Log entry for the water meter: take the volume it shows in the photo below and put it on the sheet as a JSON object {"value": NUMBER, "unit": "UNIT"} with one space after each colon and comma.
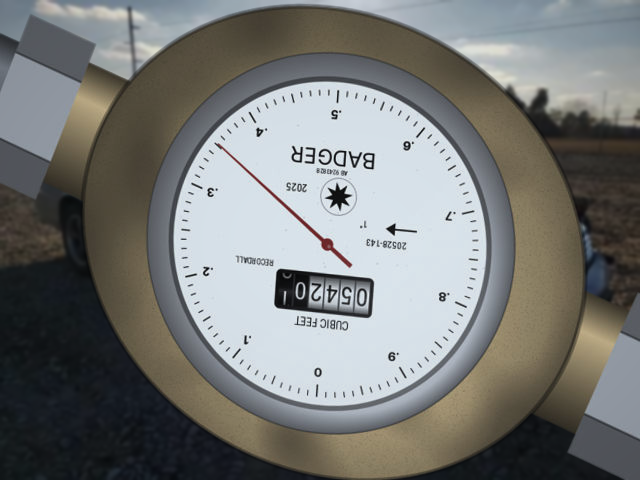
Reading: {"value": 54201.35, "unit": "ft³"}
